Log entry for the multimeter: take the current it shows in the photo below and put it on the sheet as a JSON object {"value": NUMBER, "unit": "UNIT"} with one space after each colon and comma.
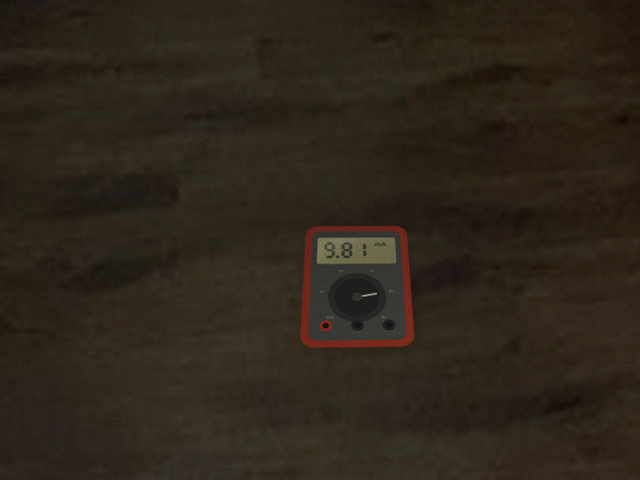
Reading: {"value": 9.81, "unit": "mA"}
